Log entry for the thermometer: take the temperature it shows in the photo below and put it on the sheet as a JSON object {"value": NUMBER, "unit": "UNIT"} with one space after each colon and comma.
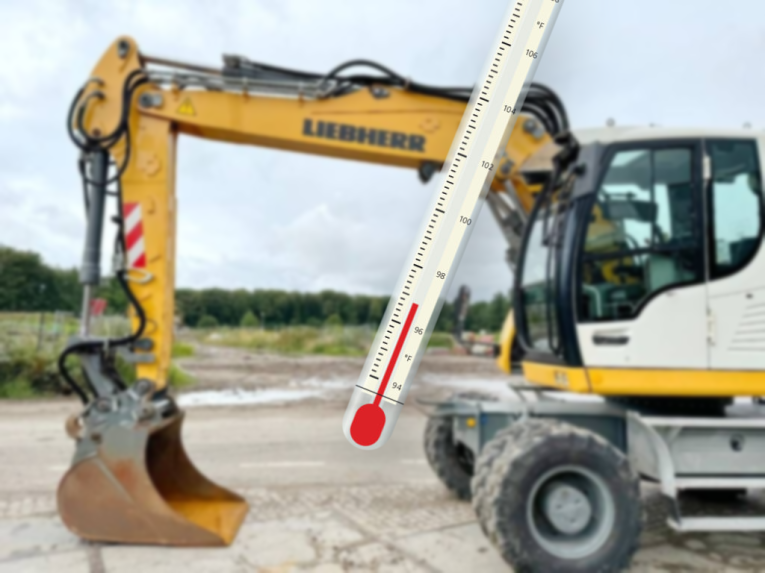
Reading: {"value": 96.8, "unit": "°F"}
